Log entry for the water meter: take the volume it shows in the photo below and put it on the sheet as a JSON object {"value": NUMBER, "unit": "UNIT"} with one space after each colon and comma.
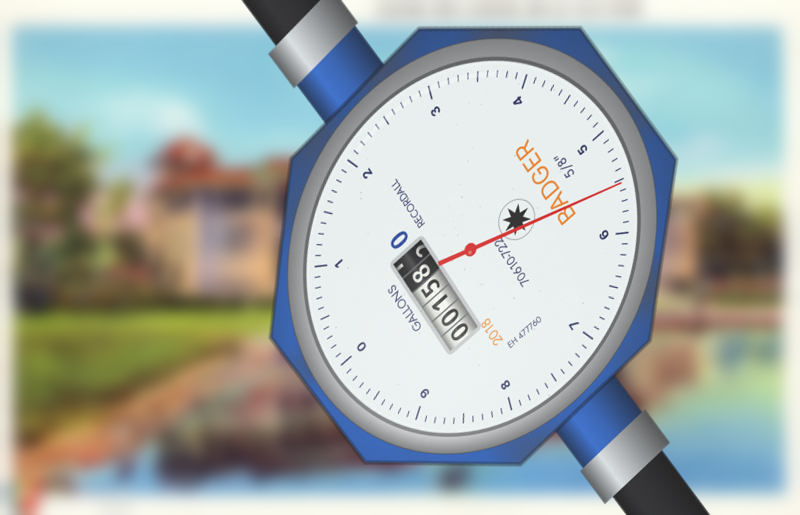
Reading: {"value": 15815.5, "unit": "gal"}
